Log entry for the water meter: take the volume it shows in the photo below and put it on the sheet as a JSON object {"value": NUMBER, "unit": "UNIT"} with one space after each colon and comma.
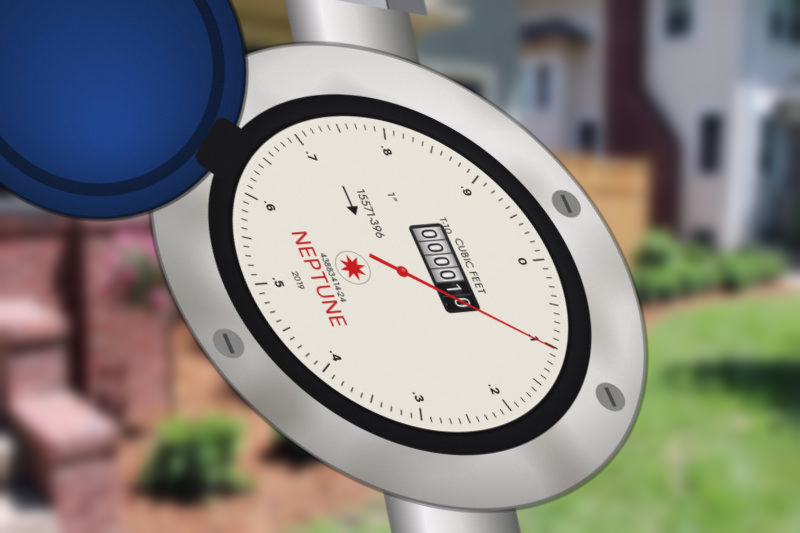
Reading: {"value": 10.10, "unit": "ft³"}
